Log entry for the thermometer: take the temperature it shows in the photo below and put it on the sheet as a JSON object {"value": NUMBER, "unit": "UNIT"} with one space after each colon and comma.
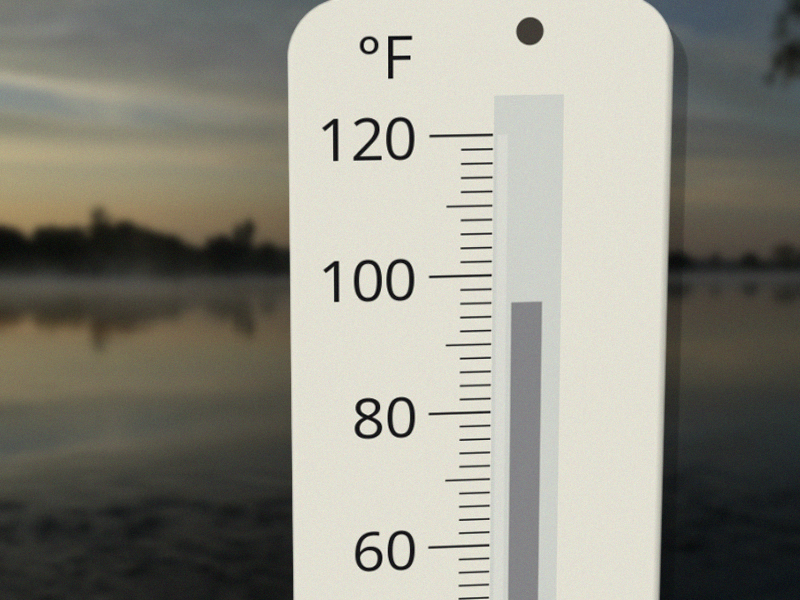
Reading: {"value": 96, "unit": "°F"}
